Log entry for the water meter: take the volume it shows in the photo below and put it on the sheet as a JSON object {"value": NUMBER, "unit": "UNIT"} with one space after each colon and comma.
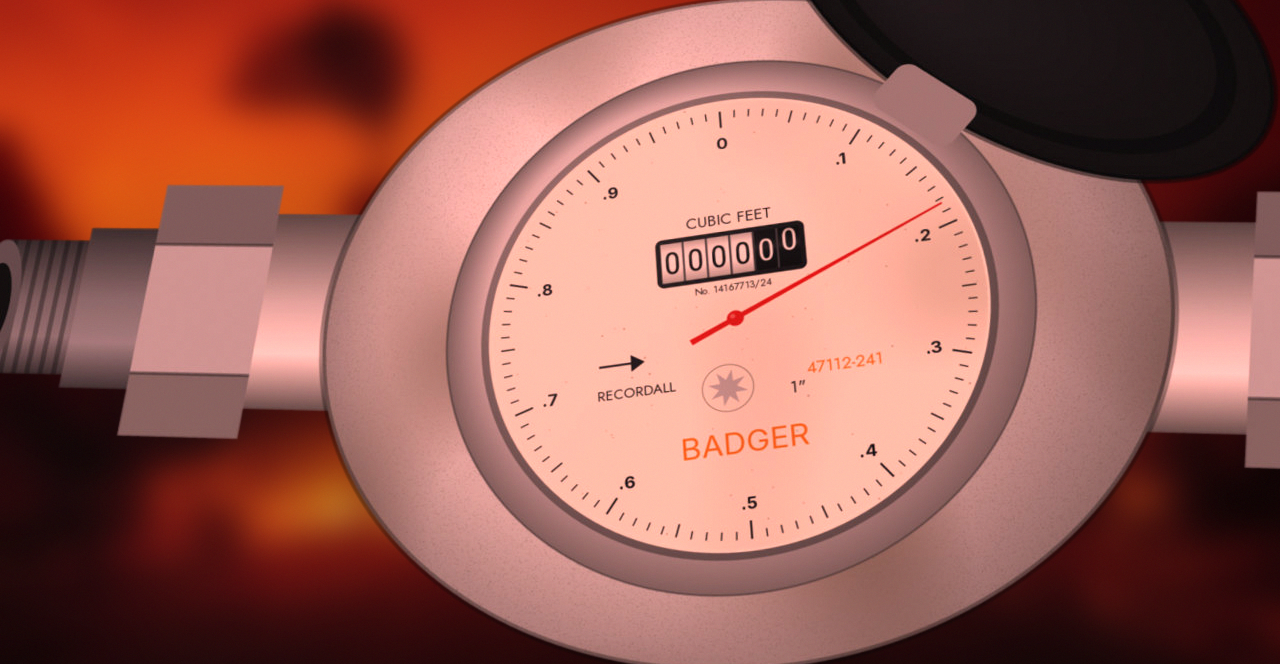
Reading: {"value": 0.18, "unit": "ft³"}
